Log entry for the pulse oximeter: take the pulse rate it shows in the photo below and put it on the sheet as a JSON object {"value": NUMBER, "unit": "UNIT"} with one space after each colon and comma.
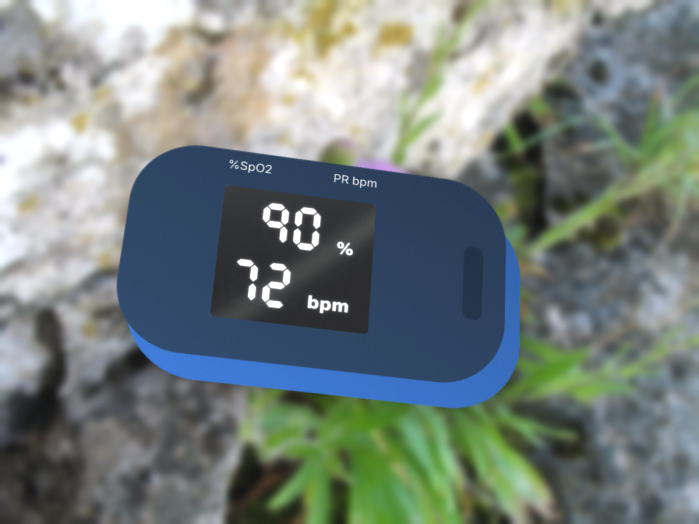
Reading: {"value": 72, "unit": "bpm"}
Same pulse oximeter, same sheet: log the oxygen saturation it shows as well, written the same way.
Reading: {"value": 90, "unit": "%"}
